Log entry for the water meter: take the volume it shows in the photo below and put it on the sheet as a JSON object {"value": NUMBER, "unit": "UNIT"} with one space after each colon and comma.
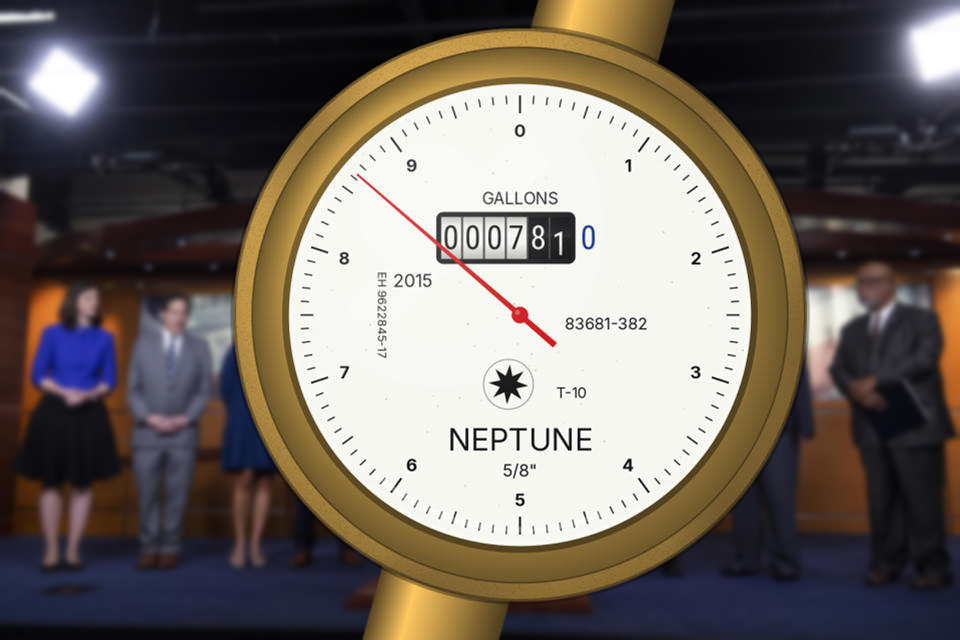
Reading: {"value": 7808.6, "unit": "gal"}
